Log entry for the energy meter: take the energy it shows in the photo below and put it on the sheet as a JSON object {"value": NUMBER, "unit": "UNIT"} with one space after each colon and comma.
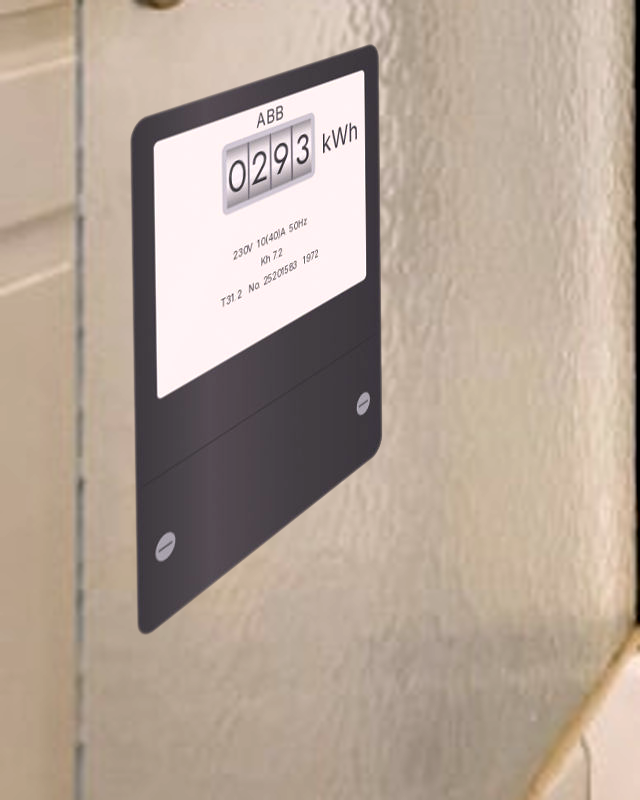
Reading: {"value": 293, "unit": "kWh"}
